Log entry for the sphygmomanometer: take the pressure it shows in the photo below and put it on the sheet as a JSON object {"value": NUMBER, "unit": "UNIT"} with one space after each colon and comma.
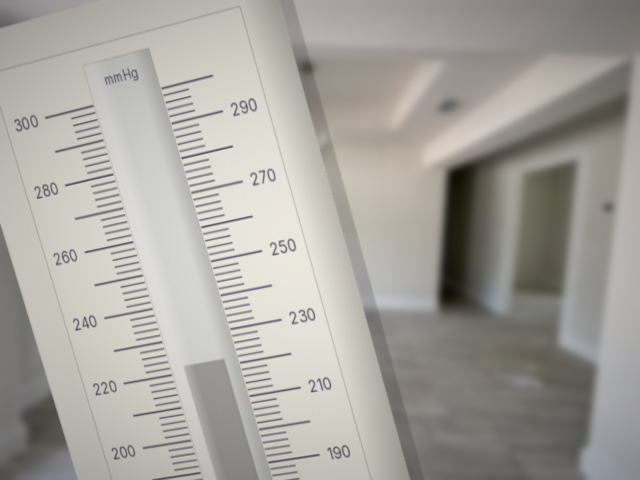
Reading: {"value": 222, "unit": "mmHg"}
